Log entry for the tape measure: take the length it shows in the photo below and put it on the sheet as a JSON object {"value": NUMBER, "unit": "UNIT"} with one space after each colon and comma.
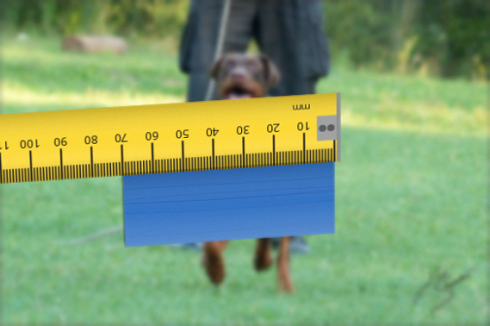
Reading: {"value": 70, "unit": "mm"}
